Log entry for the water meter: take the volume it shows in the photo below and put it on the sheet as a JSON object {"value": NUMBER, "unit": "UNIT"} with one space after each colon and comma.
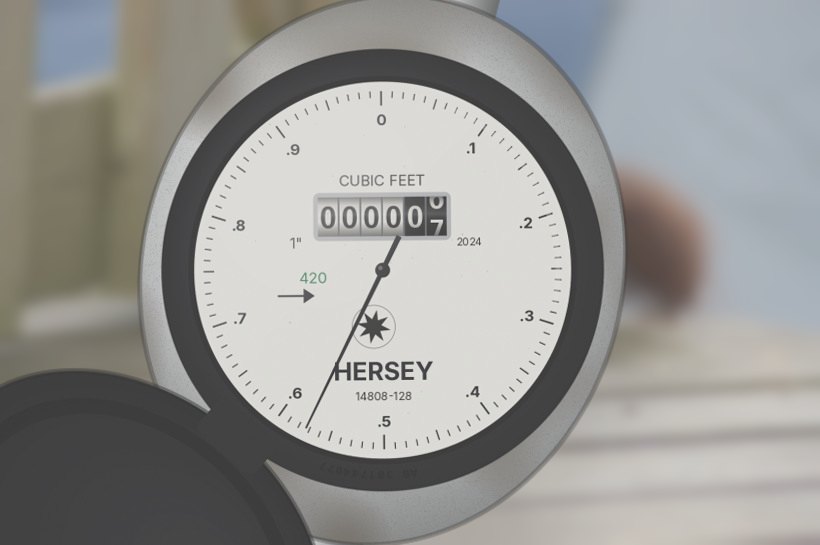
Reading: {"value": 6.57, "unit": "ft³"}
